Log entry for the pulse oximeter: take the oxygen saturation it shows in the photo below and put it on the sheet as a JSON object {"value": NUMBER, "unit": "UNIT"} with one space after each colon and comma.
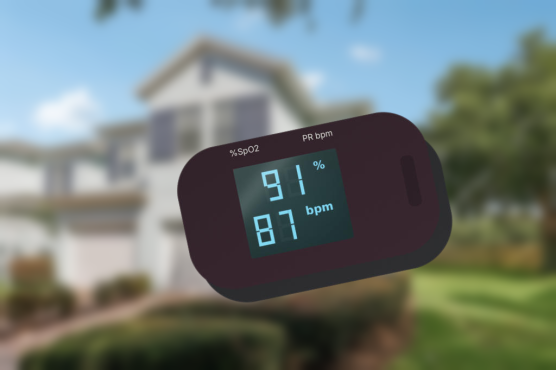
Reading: {"value": 91, "unit": "%"}
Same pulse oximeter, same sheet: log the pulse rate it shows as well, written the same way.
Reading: {"value": 87, "unit": "bpm"}
